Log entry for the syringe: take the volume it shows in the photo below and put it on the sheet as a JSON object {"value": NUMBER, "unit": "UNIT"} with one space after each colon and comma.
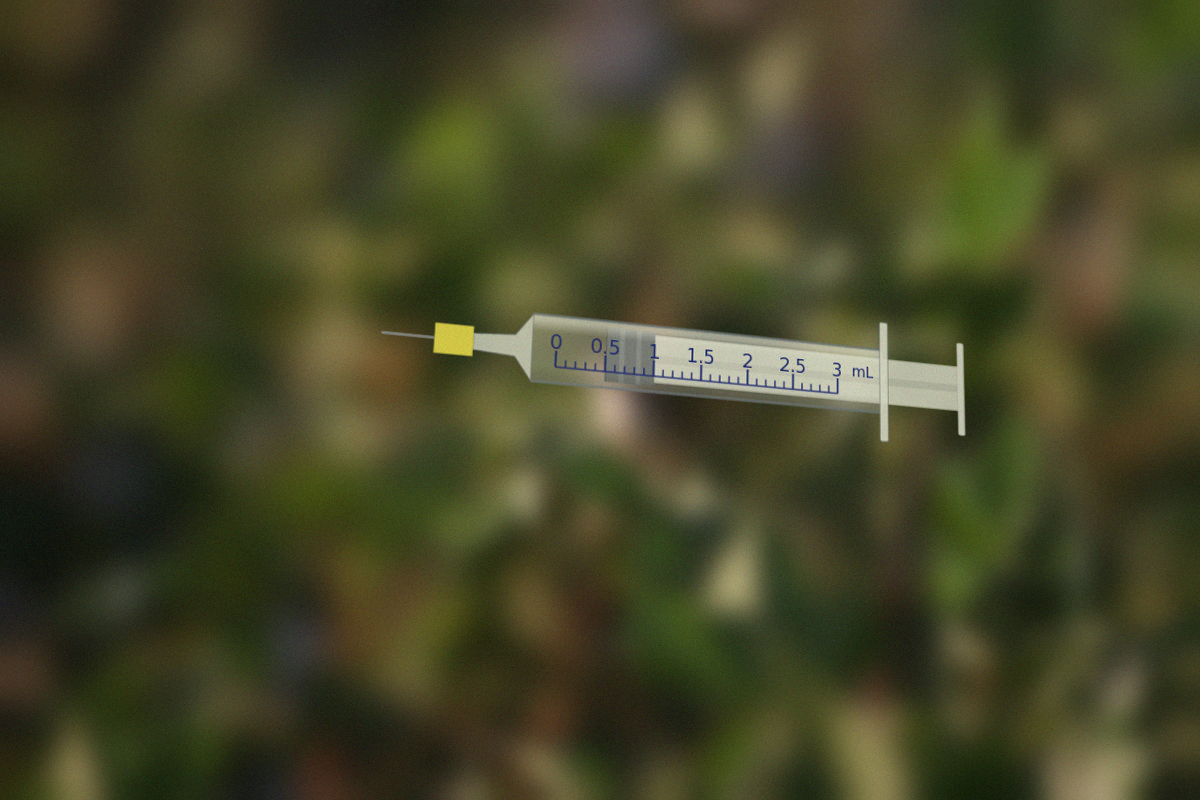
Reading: {"value": 0.5, "unit": "mL"}
